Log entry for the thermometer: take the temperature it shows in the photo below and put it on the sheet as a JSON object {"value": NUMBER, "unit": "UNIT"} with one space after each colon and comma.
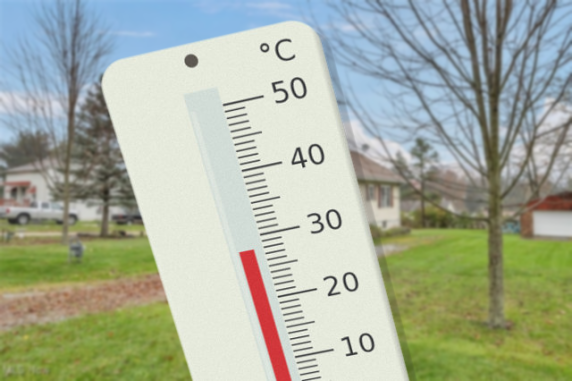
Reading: {"value": 28, "unit": "°C"}
